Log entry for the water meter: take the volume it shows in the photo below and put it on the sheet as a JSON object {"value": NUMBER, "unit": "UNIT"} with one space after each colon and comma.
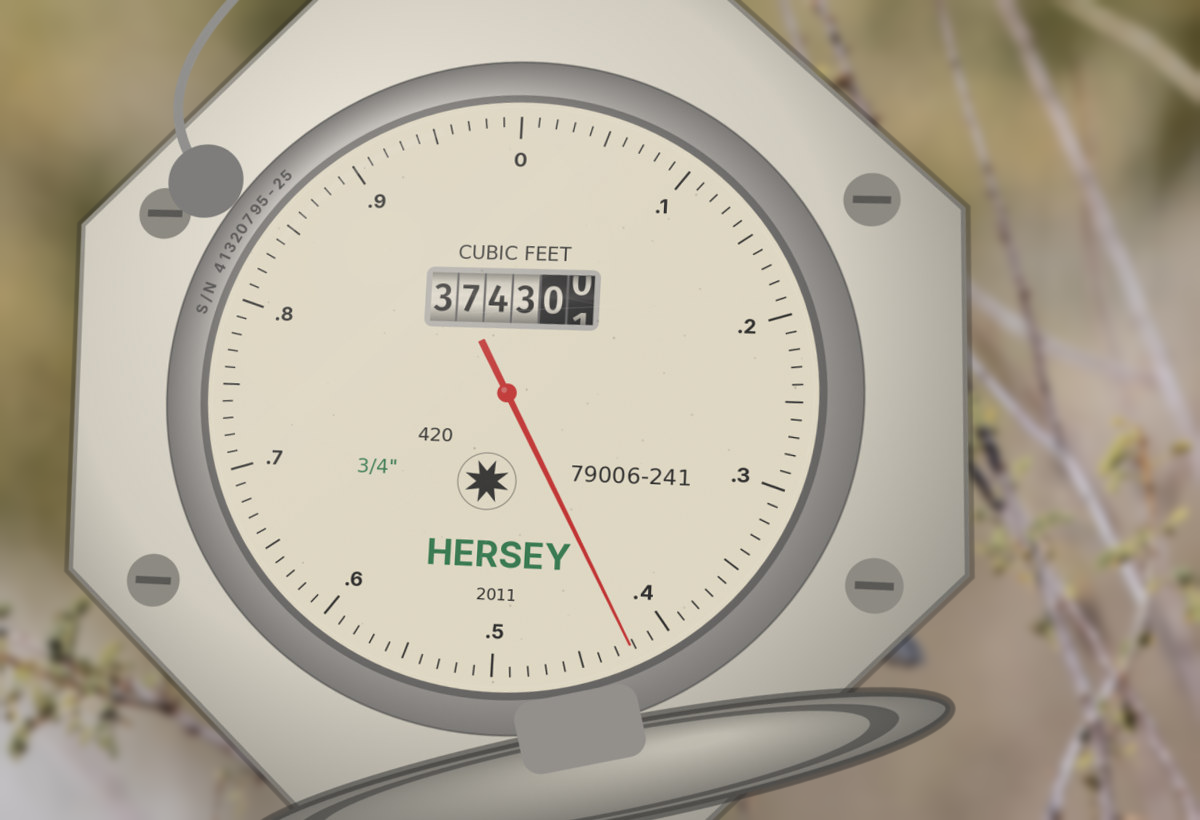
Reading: {"value": 374300.42, "unit": "ft³"}
